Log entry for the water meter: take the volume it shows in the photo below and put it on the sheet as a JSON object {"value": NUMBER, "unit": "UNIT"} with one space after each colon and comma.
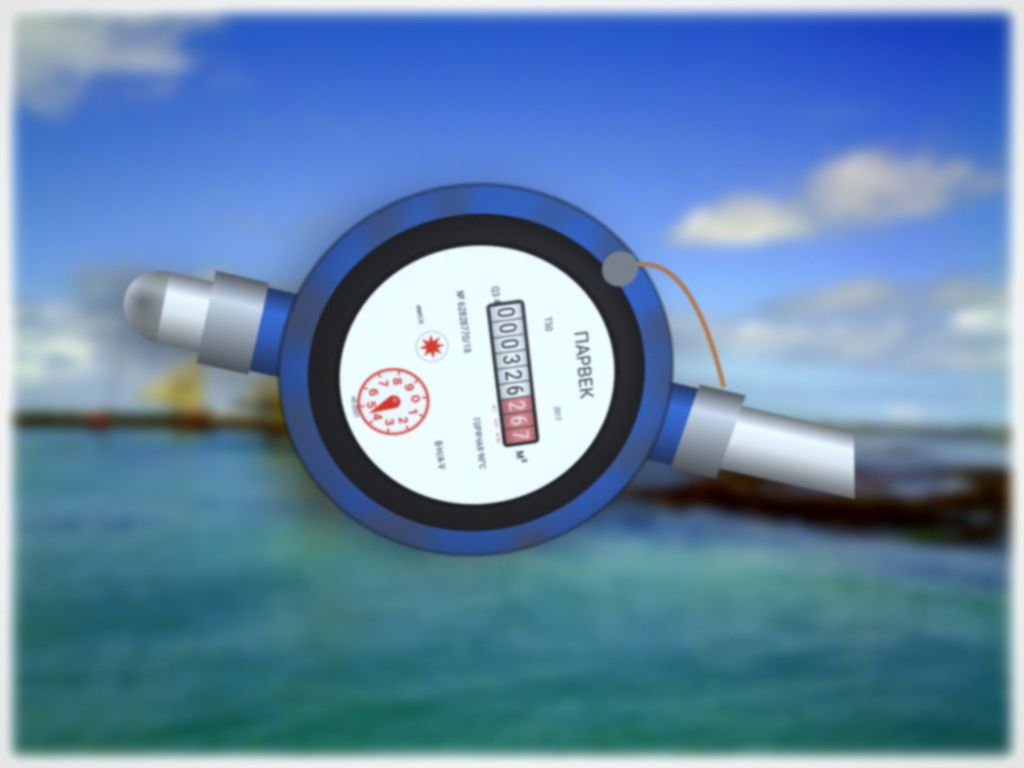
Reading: {"value": 326.2674, "unit": "m³"}
